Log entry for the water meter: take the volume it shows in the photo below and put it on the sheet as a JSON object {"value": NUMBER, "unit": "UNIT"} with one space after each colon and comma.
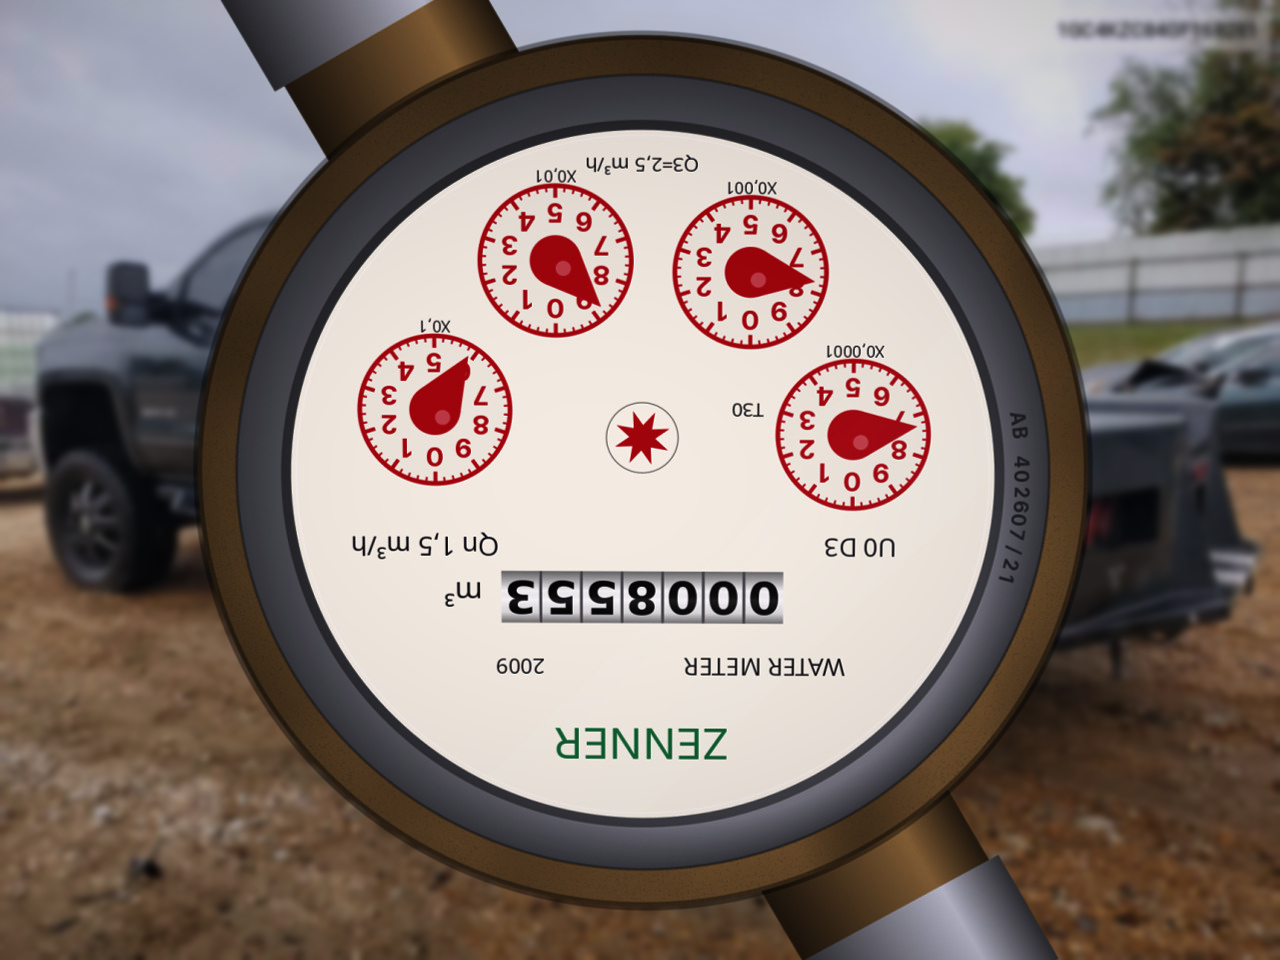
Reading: {"value": 8553.5877, "unit": "m³"}
